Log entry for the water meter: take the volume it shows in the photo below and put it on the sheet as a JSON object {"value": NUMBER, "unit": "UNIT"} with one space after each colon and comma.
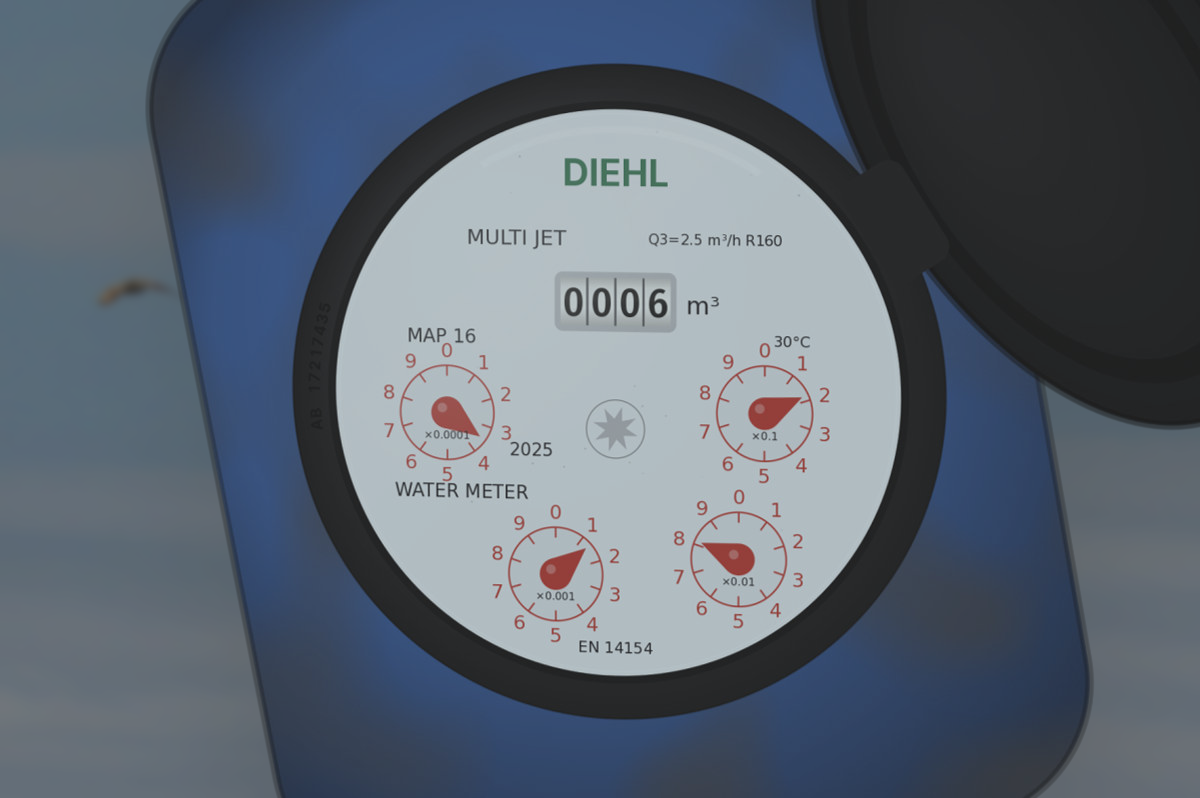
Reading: {"value": 6.1813, "unit": "m³"}
